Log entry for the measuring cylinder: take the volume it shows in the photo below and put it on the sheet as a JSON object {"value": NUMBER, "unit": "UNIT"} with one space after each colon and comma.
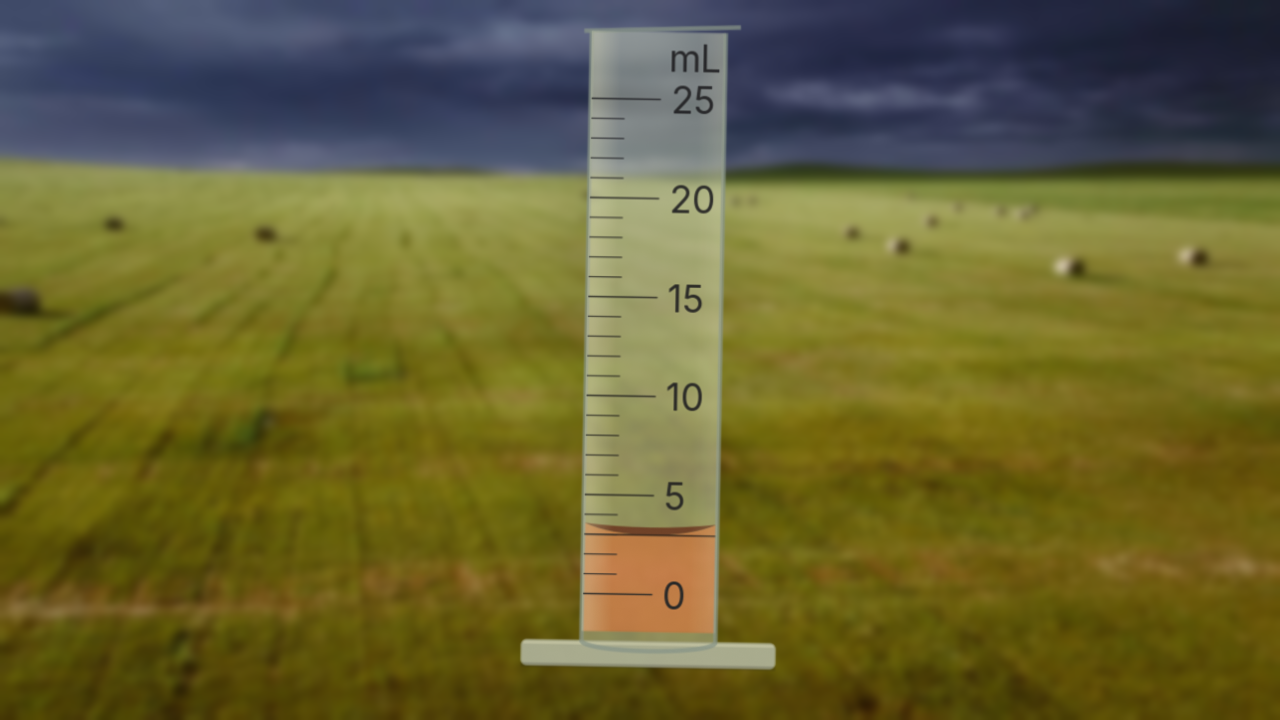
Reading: {"value": 3, "unit": "mL"}
